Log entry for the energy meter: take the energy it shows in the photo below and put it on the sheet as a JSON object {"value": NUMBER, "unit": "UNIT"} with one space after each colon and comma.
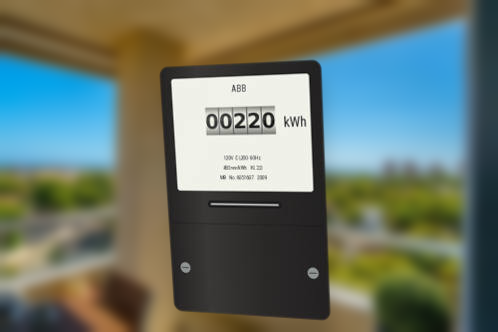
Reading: {"value": 220, "unit": "kWh"}
